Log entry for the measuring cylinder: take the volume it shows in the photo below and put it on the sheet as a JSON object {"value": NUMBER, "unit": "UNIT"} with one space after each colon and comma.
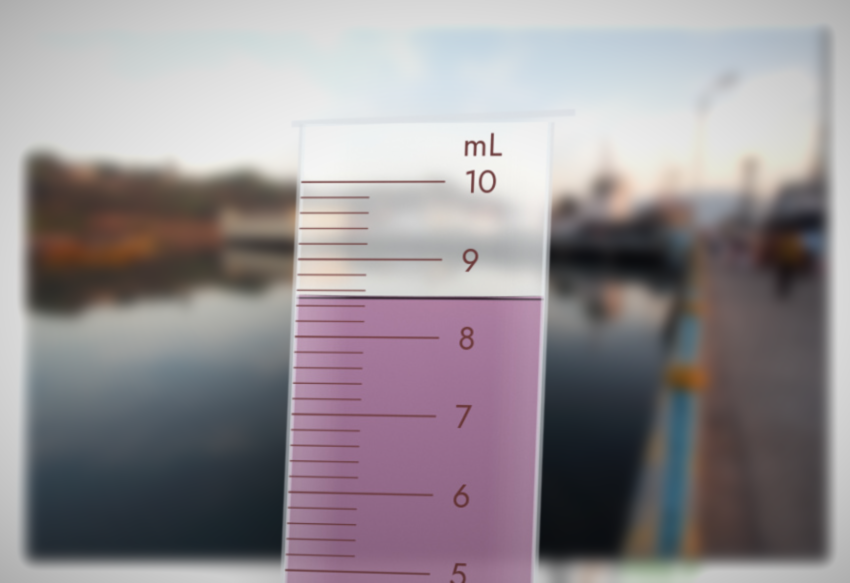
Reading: {"value": 8.5, "unit": "mL"}
